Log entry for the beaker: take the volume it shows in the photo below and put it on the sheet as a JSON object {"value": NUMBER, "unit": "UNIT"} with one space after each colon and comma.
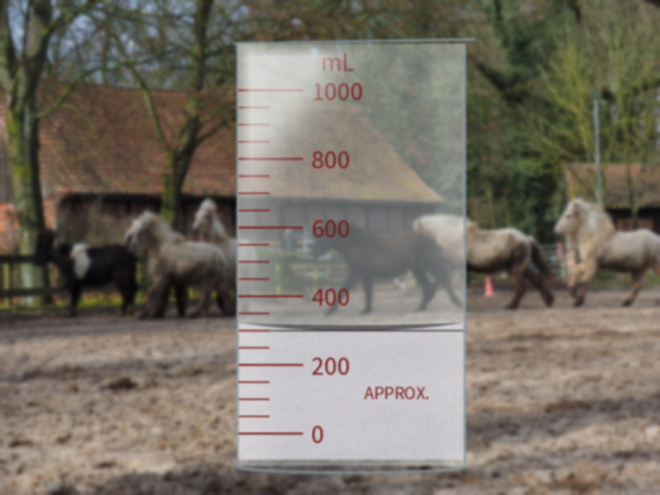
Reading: {"value": 300, "unit": "mL"}
